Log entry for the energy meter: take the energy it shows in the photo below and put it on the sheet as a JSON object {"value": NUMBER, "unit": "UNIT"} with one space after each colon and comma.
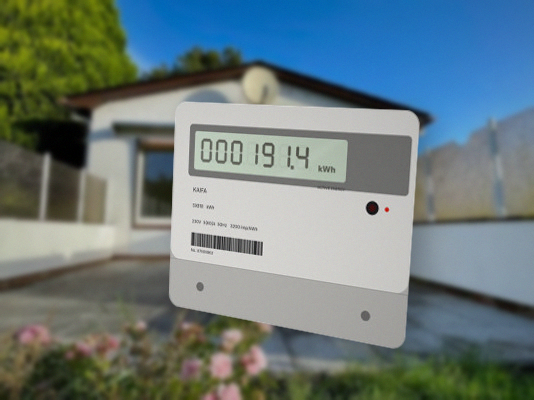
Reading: {"value": 191.4, "unit": "kWh"}
